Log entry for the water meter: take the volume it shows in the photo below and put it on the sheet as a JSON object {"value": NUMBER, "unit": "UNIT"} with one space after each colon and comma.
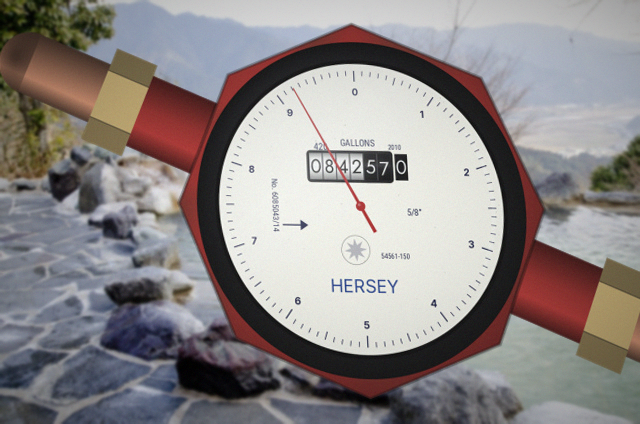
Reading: {"value": 842569.2, "unit": "gal"}
